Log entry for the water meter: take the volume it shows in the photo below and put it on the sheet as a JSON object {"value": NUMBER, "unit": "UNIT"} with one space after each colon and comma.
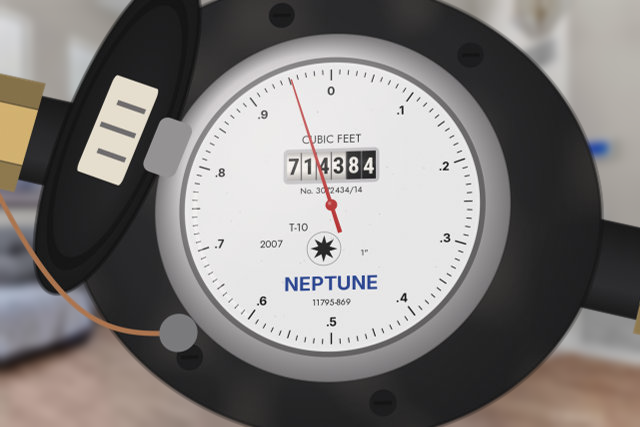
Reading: {"value": 714383.95, "unit": "ft³"}
